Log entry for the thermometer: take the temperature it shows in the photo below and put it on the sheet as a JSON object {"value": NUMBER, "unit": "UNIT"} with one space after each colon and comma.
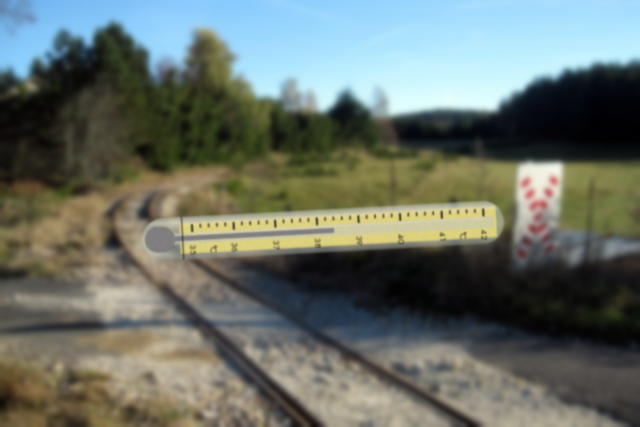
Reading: {"value": 38.4, "unit": "°C"}
